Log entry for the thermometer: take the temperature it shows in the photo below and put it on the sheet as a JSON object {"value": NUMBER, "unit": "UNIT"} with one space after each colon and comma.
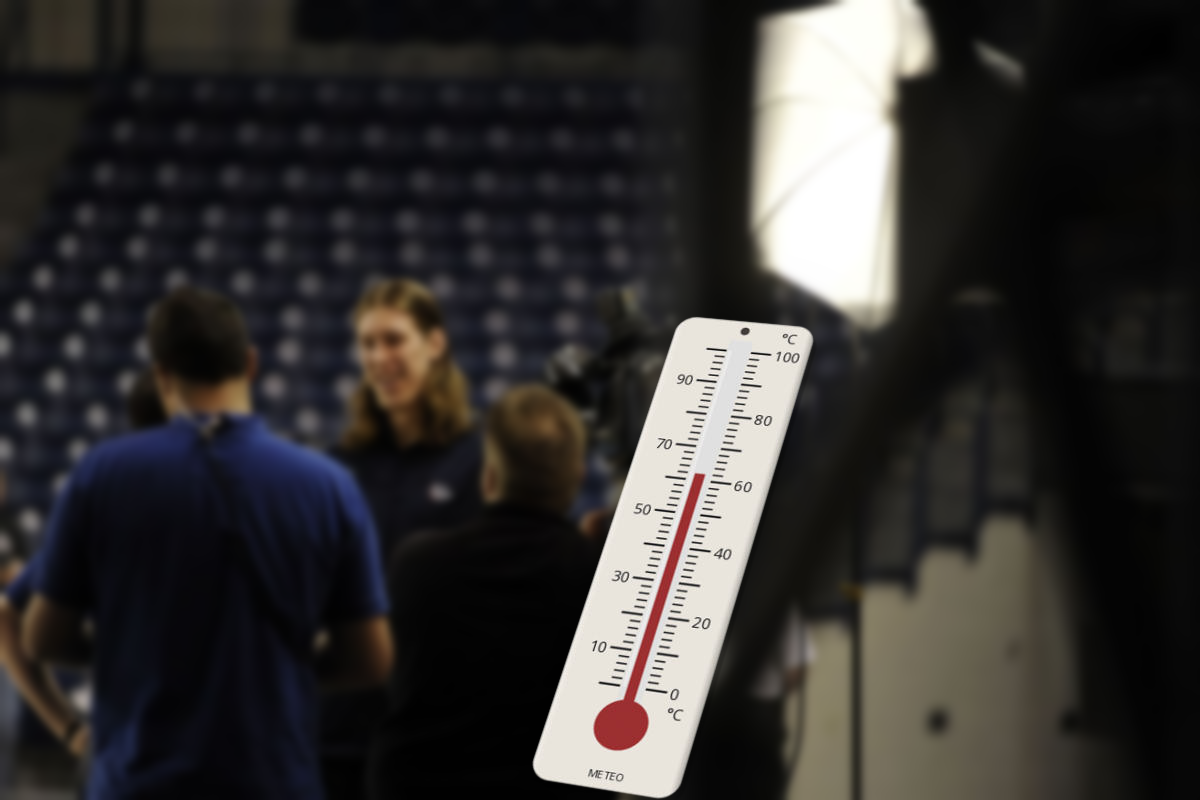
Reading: {"value": 62, "unit": "°C"}
